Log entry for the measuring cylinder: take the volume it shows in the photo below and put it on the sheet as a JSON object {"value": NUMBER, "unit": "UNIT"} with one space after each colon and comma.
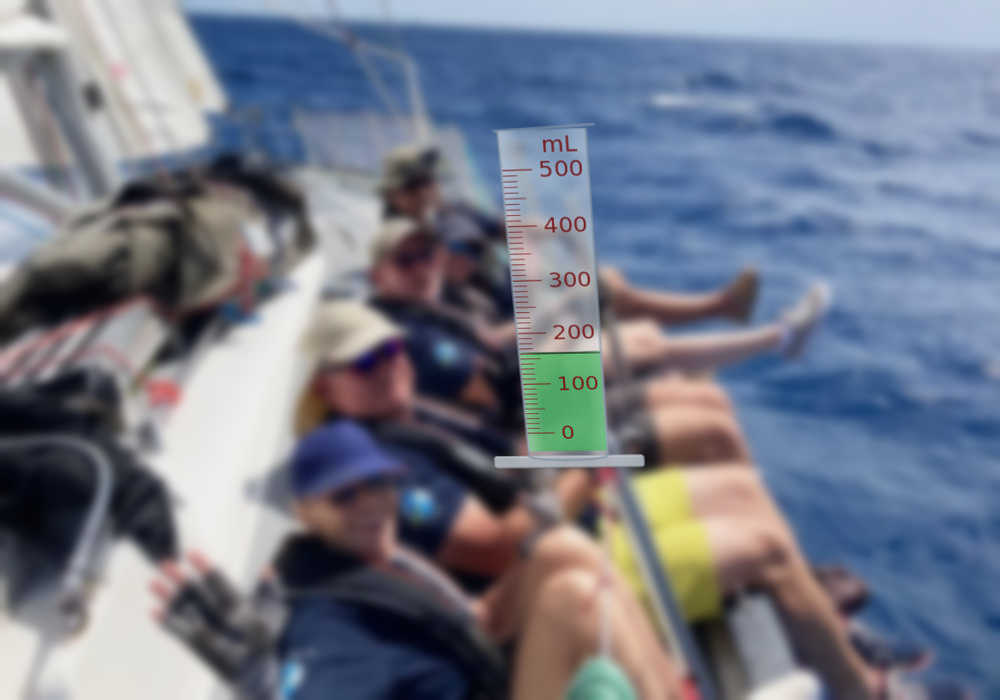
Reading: {"value": 160, "unit": "mL"}
